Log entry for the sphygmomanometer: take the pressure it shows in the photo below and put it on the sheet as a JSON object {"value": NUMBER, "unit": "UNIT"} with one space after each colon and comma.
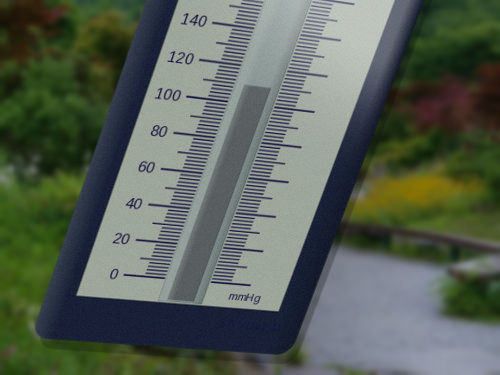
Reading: {"value": 110, "unit": "mmHg"}
